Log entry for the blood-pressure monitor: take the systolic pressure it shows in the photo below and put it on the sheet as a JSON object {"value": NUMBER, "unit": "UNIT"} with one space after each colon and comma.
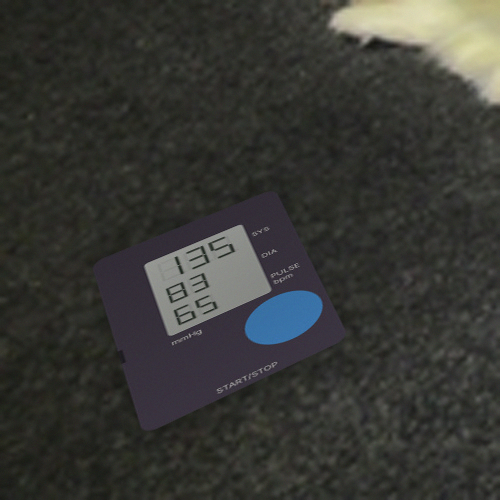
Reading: {"value": 135, "unit": "mmHg"}
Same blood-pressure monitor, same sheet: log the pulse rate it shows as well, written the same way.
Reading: {"value": 65, "unit": "bpm"}
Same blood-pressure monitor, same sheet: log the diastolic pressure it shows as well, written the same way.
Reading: {"value": 83, "unit": "mmHg"}
